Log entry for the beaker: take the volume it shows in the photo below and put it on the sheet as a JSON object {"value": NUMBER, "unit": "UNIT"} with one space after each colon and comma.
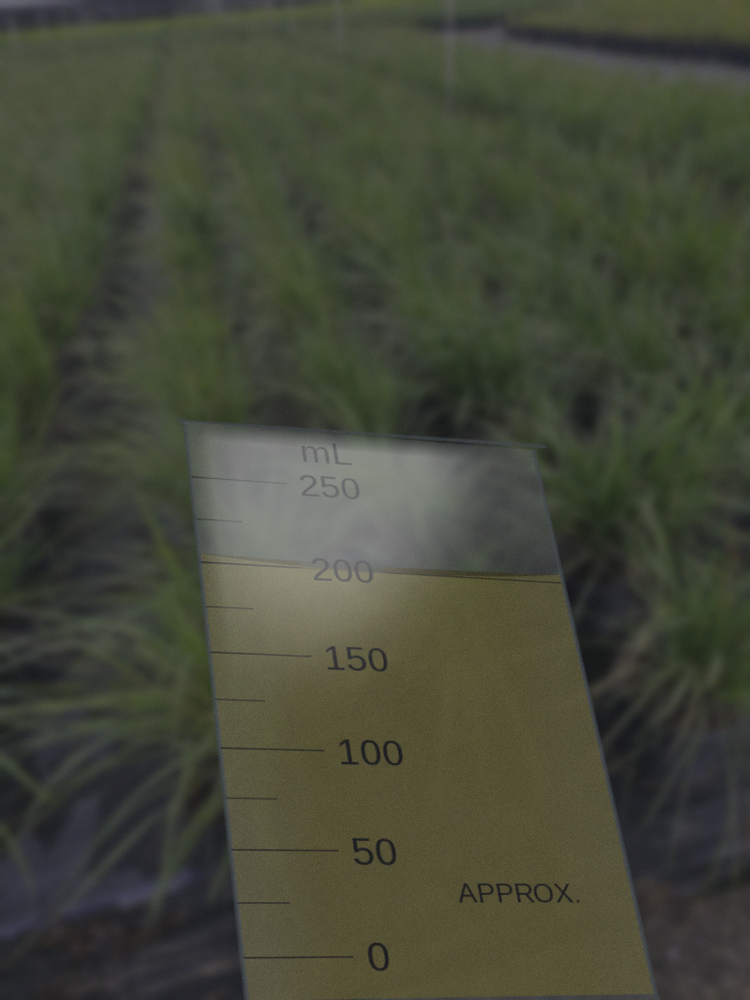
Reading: {"value": 200, "unit": "mL"}
